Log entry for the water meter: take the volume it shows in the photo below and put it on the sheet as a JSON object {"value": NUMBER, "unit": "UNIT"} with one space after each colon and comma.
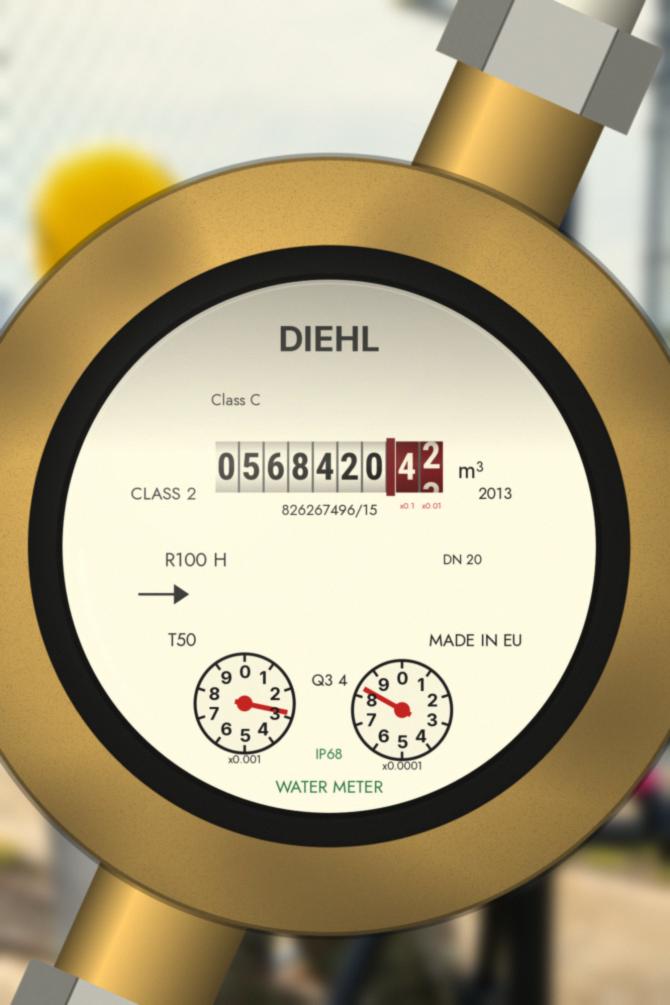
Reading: {"value": 568420.4228, "unit": "m³"}
